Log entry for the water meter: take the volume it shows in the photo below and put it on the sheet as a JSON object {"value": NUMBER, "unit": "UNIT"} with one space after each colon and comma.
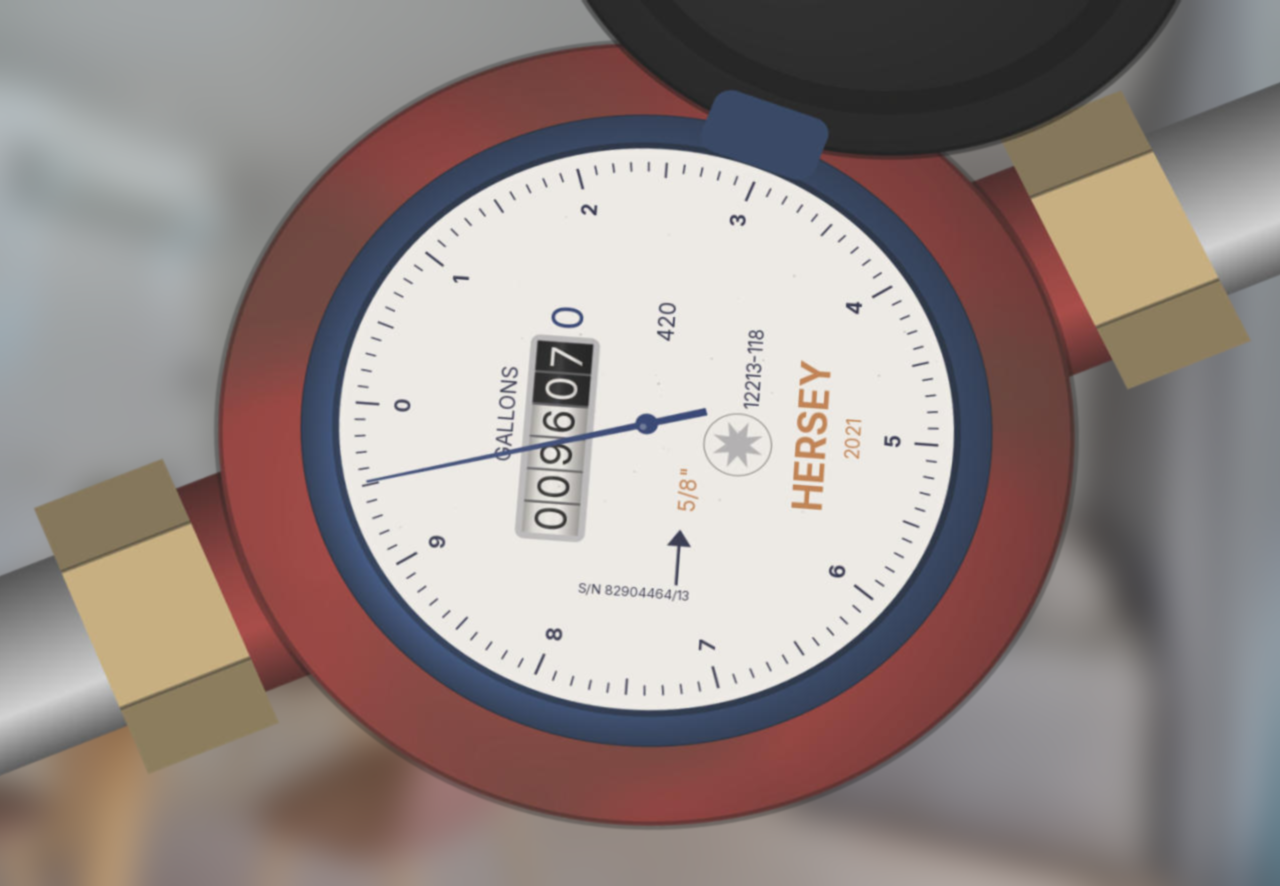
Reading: {"value": 96069.5, "unit": "gal"}
